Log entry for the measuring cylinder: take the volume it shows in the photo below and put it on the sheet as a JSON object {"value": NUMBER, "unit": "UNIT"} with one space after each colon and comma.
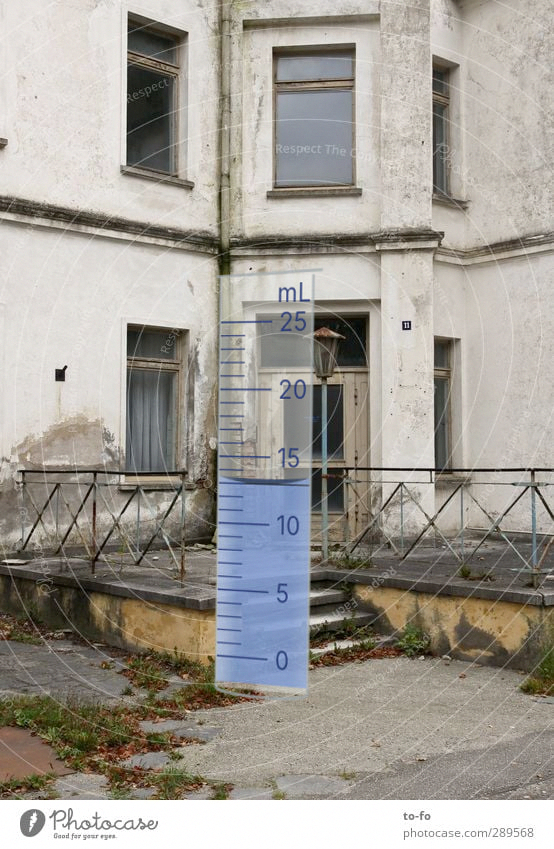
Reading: {"value": 13, "unit": "mL"}
